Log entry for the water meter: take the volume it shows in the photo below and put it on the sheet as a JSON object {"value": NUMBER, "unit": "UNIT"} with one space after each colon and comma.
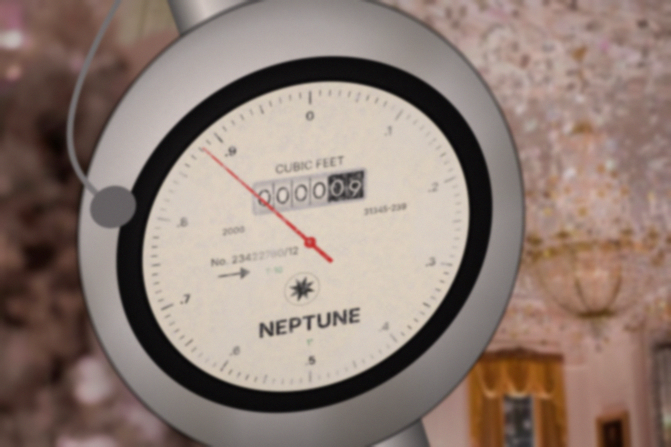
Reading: {"value": 8.88, "unit": "ft³"}
